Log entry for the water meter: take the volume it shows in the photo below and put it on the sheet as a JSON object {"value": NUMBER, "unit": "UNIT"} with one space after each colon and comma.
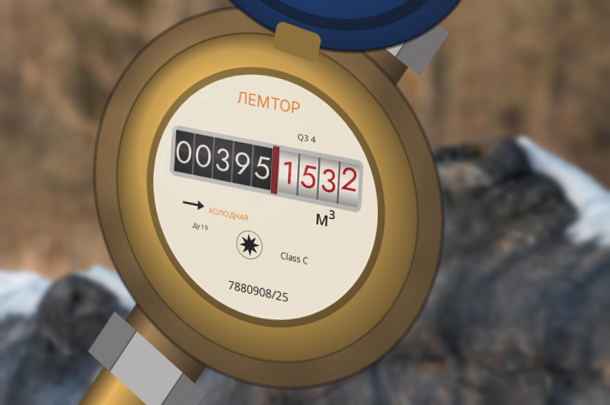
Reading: {"value": 395.1532, "unit": "m³"}
